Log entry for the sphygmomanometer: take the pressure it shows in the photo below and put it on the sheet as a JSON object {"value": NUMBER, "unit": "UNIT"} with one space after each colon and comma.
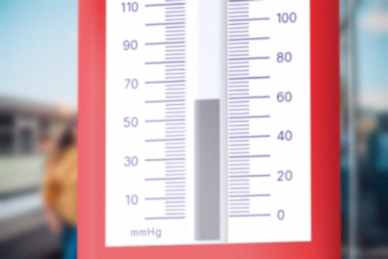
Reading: {"value": 60, "unit": "mmHg"}
